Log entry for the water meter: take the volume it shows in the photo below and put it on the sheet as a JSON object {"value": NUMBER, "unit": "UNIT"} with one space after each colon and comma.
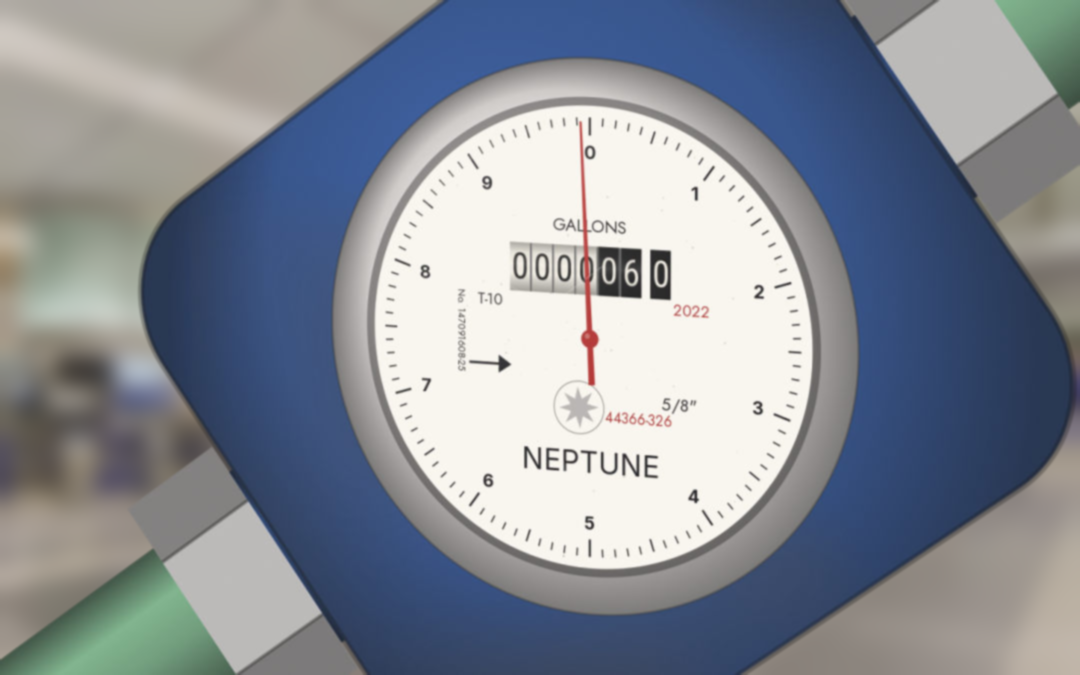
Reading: {"value": 59.9, "unit": "gal"}
